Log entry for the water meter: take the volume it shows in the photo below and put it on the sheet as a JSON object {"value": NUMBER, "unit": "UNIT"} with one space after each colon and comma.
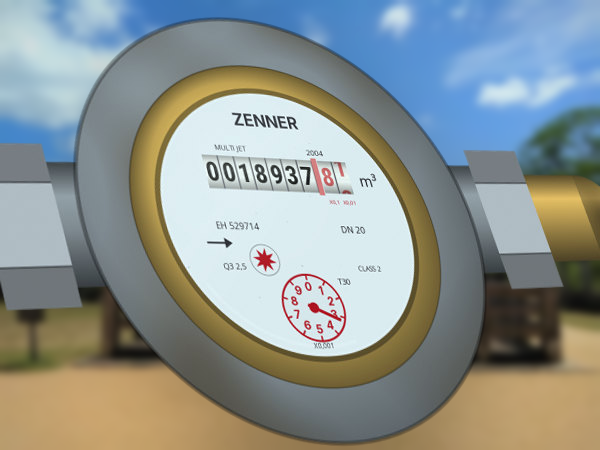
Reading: {"value": 18937.813, "unit": "m³"}
